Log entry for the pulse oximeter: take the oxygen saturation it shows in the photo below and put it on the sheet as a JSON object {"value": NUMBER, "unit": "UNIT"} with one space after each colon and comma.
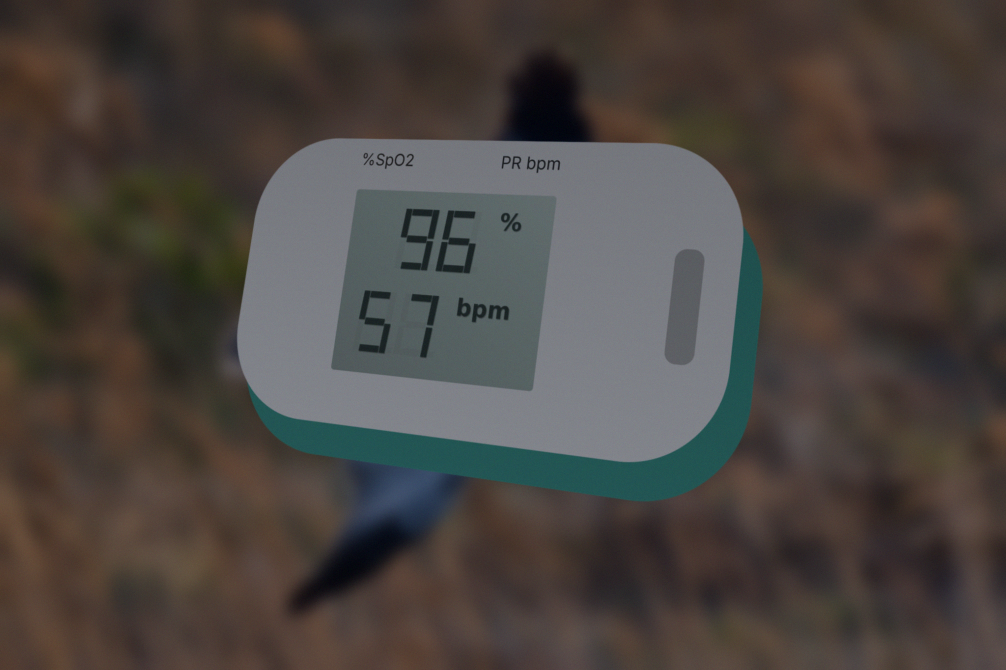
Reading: {"value": 96, "unit": "%"}
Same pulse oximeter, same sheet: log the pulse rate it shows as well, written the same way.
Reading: {"value": 57, "unit": "bpm"}
